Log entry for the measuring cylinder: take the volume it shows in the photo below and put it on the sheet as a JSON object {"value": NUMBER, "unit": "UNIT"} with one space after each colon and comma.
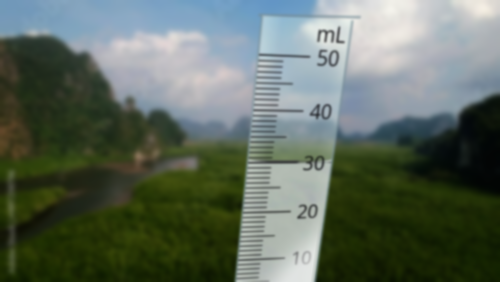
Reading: {"value": 30, "unit": "mL"}
